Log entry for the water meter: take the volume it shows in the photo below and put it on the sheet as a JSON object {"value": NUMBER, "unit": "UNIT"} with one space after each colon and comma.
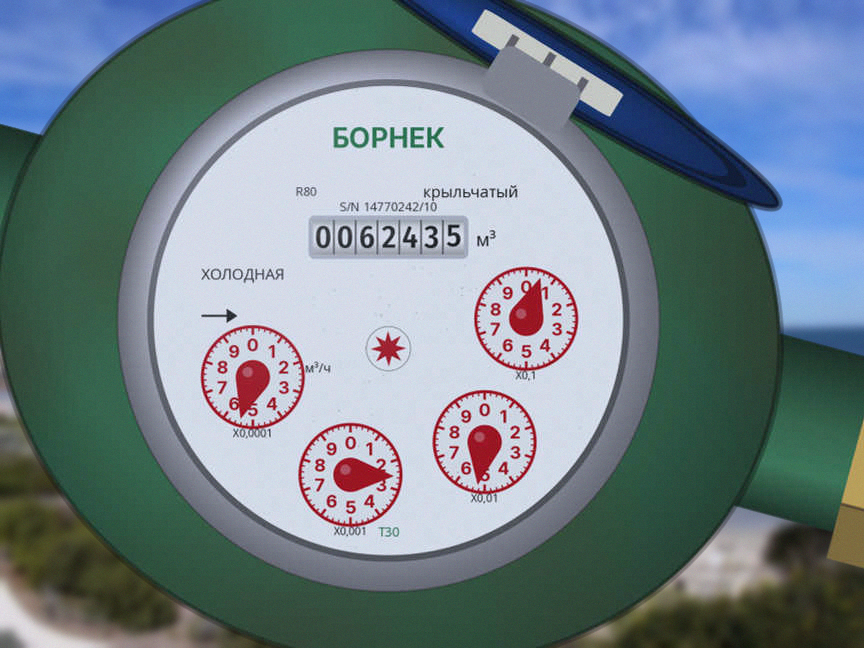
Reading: {"value": 62435.0525, "unit": "m³"}
